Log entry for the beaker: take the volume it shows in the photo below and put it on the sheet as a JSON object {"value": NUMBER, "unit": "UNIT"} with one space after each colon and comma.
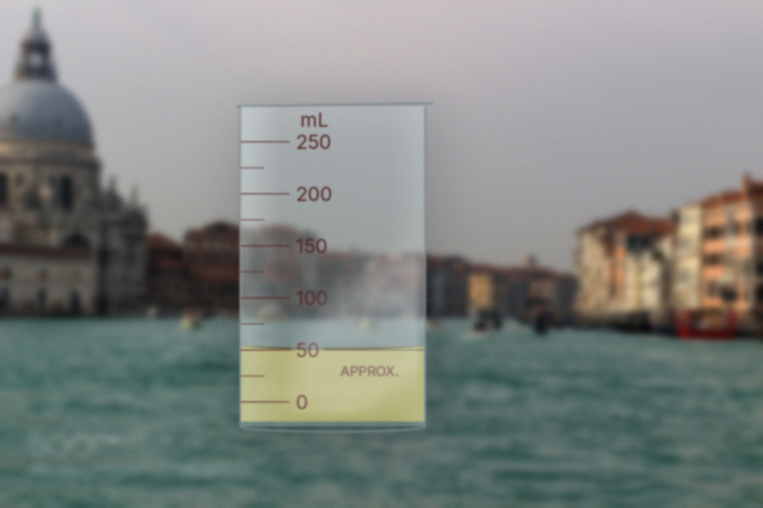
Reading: {"value": 50, "unit": "mL"}
